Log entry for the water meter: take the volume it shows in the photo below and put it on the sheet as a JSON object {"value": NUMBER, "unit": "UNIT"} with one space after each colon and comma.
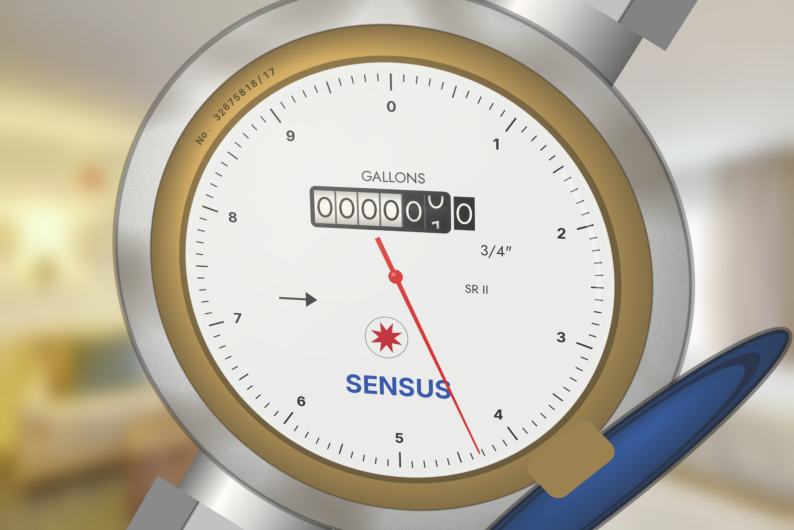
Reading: {"value": 4.3, "unit": "gal"}
